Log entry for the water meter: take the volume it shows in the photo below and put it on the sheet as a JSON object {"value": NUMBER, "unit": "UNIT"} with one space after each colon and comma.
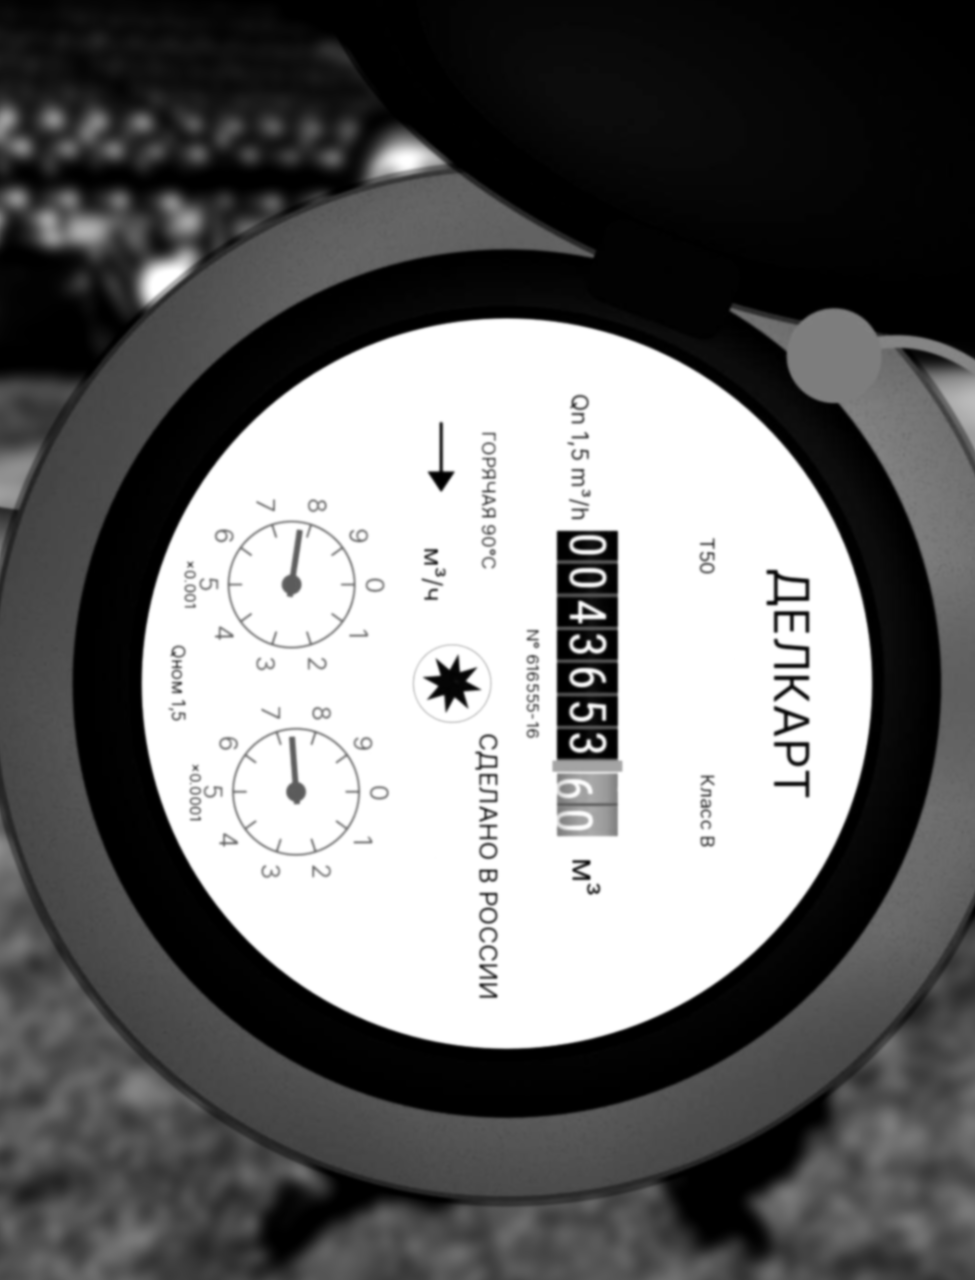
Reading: {"value": 43653.5977, "unit": "m³"}
